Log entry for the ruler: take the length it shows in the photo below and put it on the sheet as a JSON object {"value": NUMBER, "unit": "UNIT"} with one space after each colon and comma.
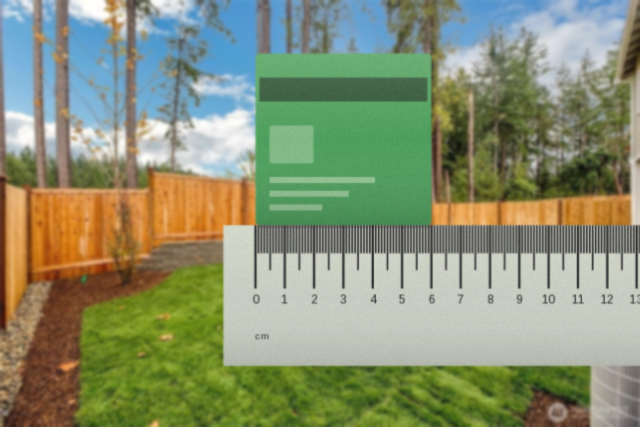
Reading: {"value": 6, "unit": "cm"}
